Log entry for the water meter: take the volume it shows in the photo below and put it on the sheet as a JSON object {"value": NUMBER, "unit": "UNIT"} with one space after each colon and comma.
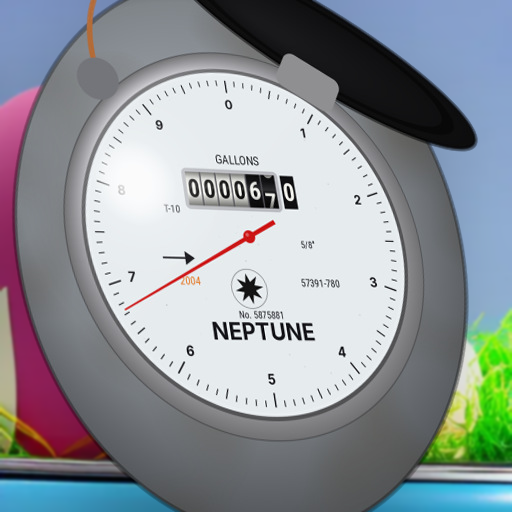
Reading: {"value": 666.7, "unit": "gal"}
